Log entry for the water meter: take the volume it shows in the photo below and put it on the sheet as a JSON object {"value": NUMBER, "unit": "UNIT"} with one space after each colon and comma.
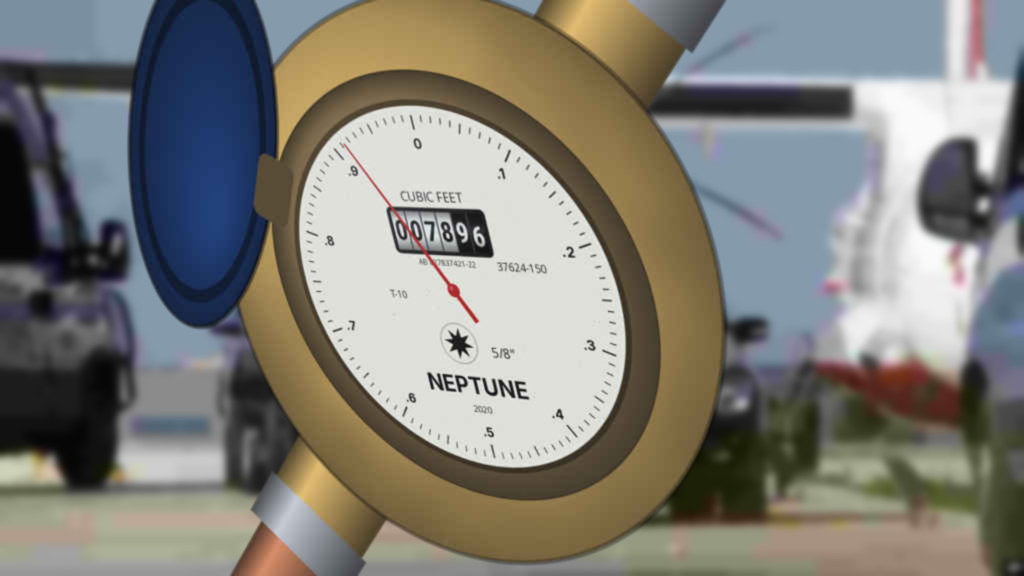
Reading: {"value": 7895.91, "unit": "ft³"}
